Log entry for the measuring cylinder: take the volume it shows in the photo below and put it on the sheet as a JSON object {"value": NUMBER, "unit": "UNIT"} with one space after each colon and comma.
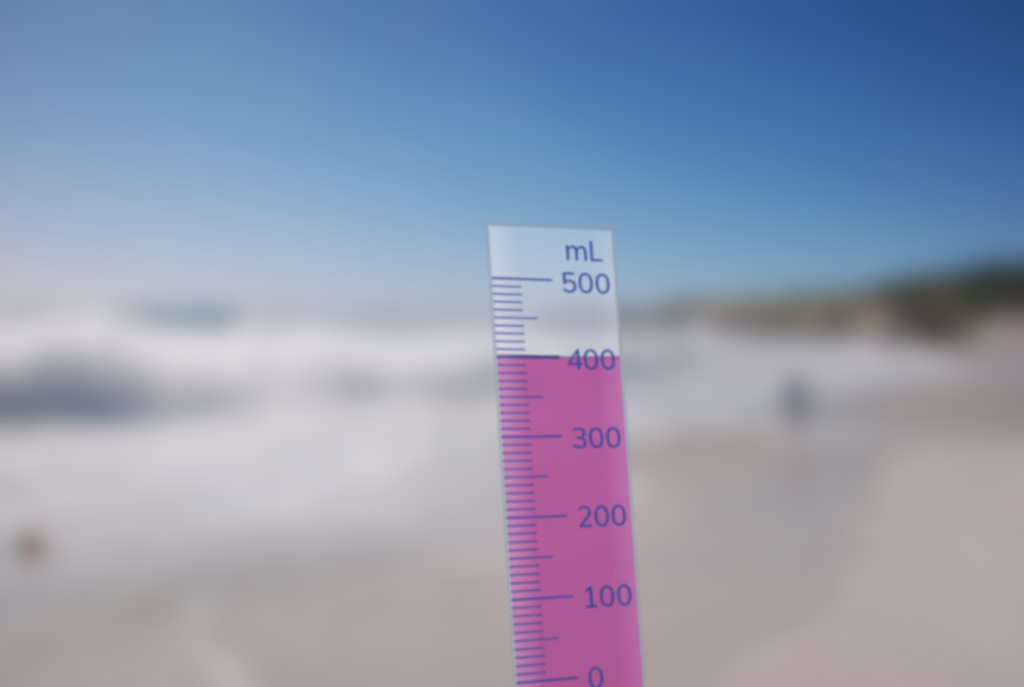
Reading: {"value": 400, "unit": "mL"}
